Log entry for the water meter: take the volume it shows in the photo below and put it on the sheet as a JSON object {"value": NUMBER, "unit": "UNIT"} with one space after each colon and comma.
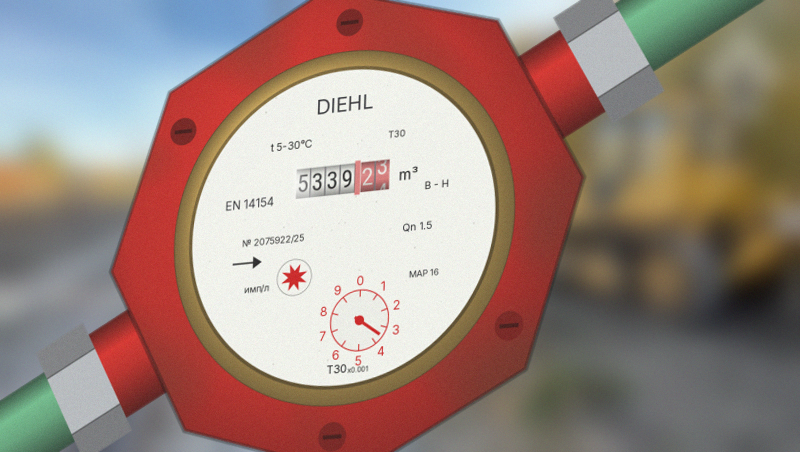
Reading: {"value": 5339.233, "unit": "m³"}
